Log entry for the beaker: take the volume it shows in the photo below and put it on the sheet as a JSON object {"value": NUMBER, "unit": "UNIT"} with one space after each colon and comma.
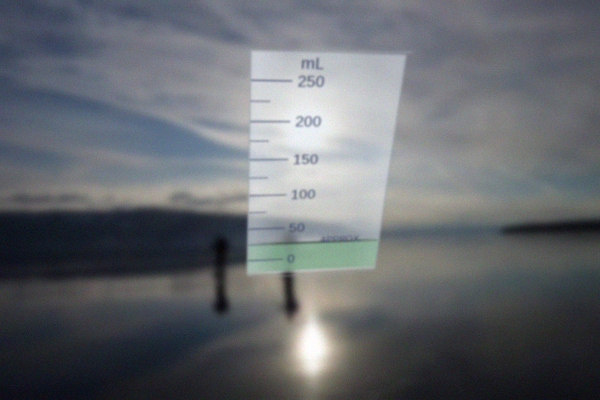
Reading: {"value": 25, "unit": "mL"}
